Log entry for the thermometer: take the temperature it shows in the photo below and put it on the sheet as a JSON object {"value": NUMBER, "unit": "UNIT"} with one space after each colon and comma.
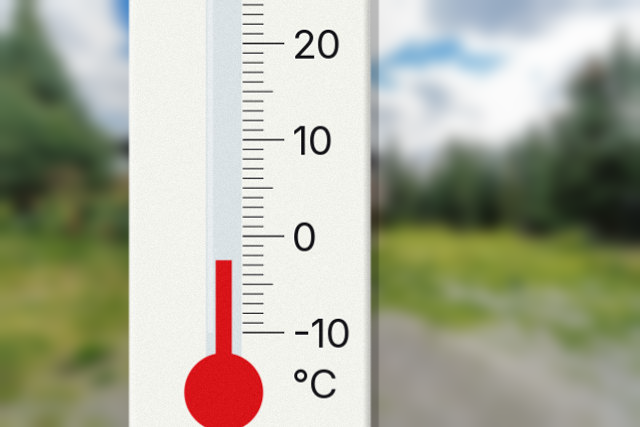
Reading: {"value": -2.5, "unit": "°C"}
